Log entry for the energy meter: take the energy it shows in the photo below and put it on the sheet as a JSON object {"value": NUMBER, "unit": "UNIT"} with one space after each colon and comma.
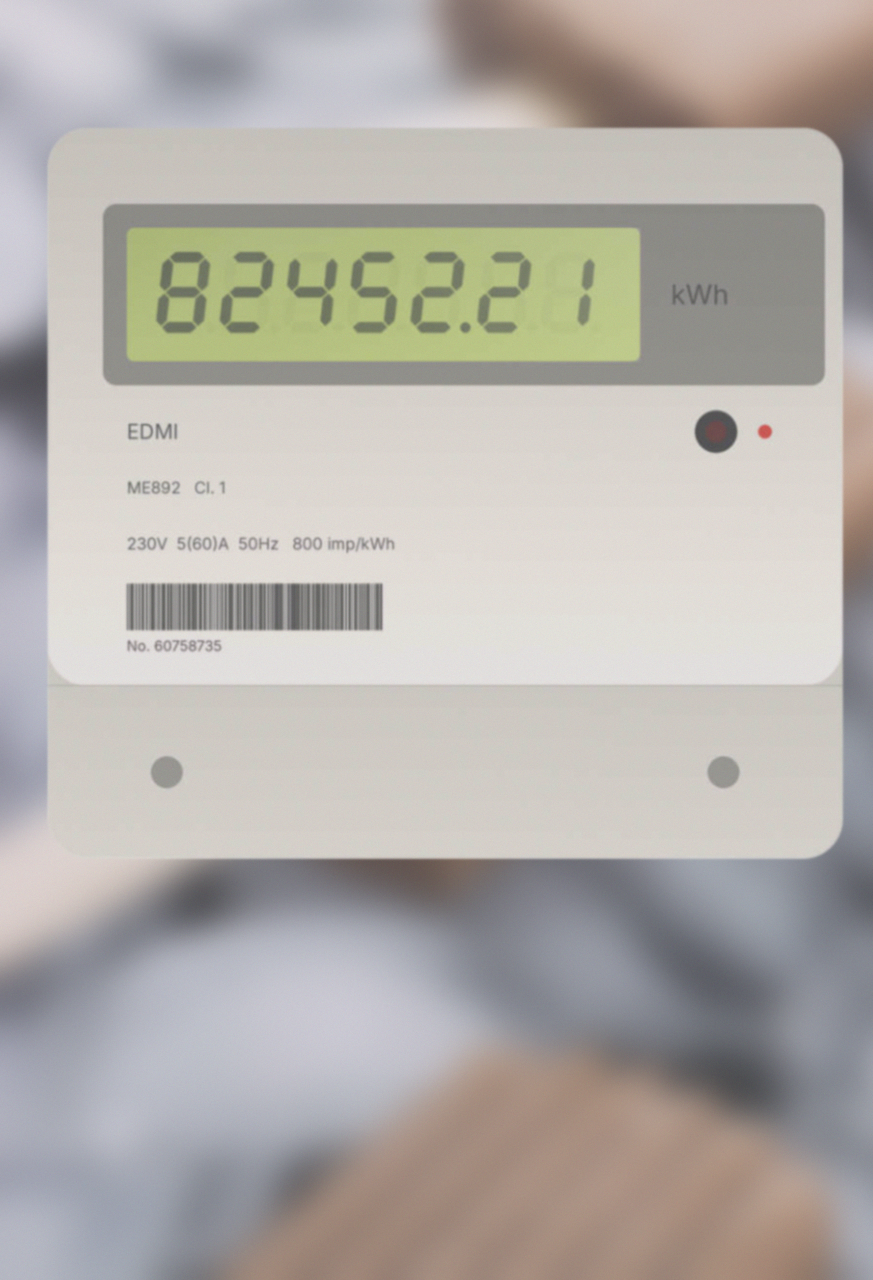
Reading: {"value": 82452.21, "unit": "kWh"}
